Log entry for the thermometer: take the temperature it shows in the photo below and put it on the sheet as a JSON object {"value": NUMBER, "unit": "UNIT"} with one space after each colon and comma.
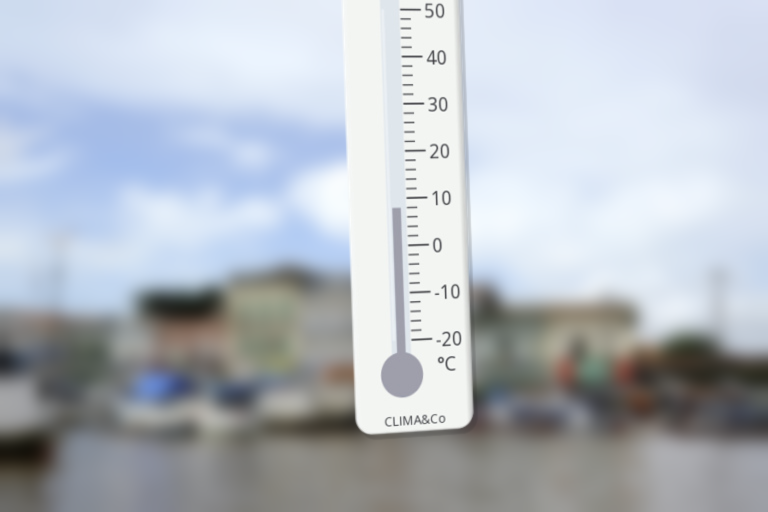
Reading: {"value": 8, "unit": "°C"}
